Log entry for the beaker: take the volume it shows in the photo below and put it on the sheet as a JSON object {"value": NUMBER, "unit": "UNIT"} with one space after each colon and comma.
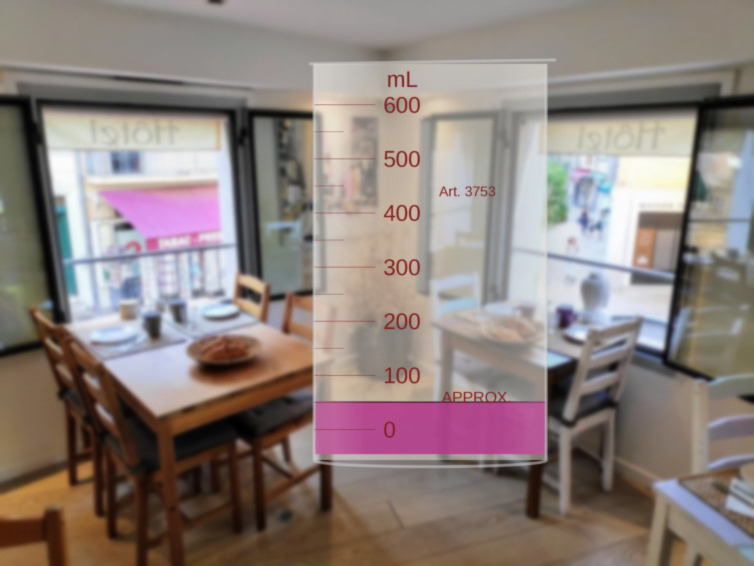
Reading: {"value": 50, "unit": "mL"}
